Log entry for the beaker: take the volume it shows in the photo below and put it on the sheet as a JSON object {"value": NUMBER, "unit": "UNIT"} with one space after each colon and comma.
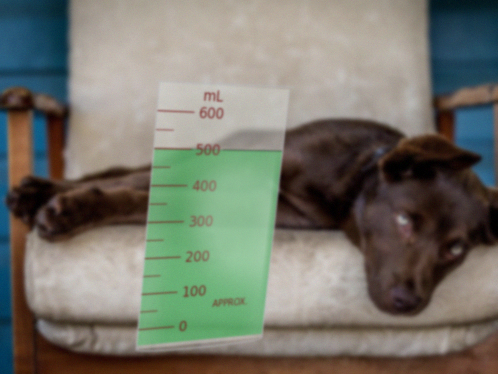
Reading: {"value": 500, "unit": "mL"}
